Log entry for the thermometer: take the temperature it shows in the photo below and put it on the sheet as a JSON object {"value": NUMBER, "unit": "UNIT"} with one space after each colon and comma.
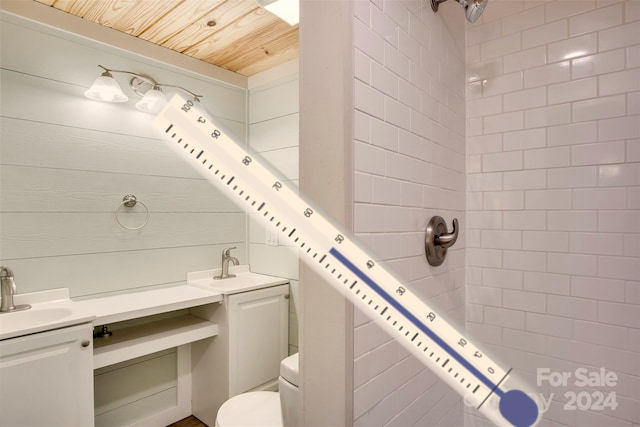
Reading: {"value": 50, "unit": "°C"}
